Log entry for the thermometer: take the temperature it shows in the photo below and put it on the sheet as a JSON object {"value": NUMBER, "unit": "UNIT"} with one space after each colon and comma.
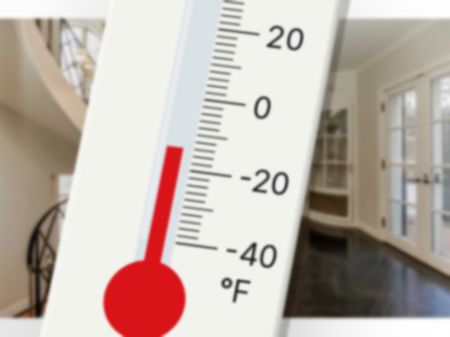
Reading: {"value": -14, "unit": "°F"}
